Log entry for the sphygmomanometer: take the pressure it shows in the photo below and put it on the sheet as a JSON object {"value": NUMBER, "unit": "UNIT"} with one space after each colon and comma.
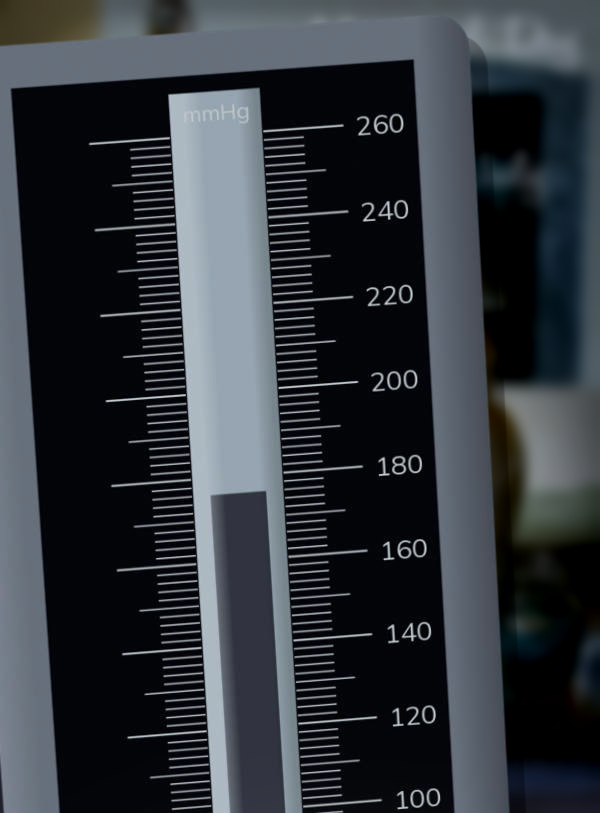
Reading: {"value": 176, "unit": "mmHg"}
